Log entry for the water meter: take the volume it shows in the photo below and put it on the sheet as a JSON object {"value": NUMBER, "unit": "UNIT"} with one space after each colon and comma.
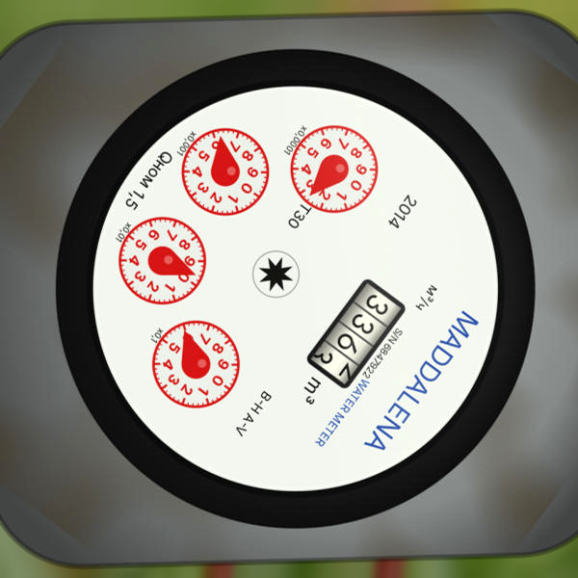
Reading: {"value": 3362.5962, "unit": "m³"}
